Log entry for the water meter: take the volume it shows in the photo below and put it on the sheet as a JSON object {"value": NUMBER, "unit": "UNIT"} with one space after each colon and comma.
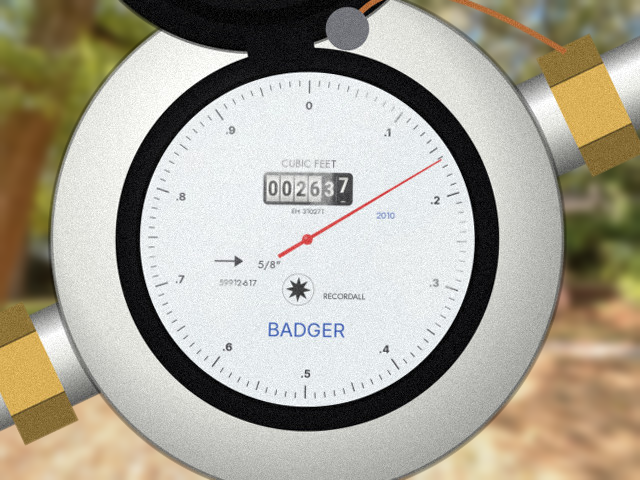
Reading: {"value": 2637.16, "unit": "ft³"}
